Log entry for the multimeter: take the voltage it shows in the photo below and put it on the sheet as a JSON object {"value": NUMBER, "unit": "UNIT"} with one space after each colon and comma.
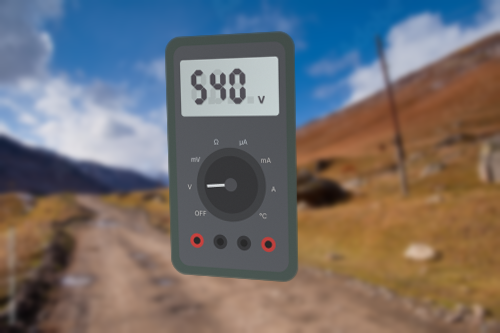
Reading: {"value": 540, "unit": "V"}
